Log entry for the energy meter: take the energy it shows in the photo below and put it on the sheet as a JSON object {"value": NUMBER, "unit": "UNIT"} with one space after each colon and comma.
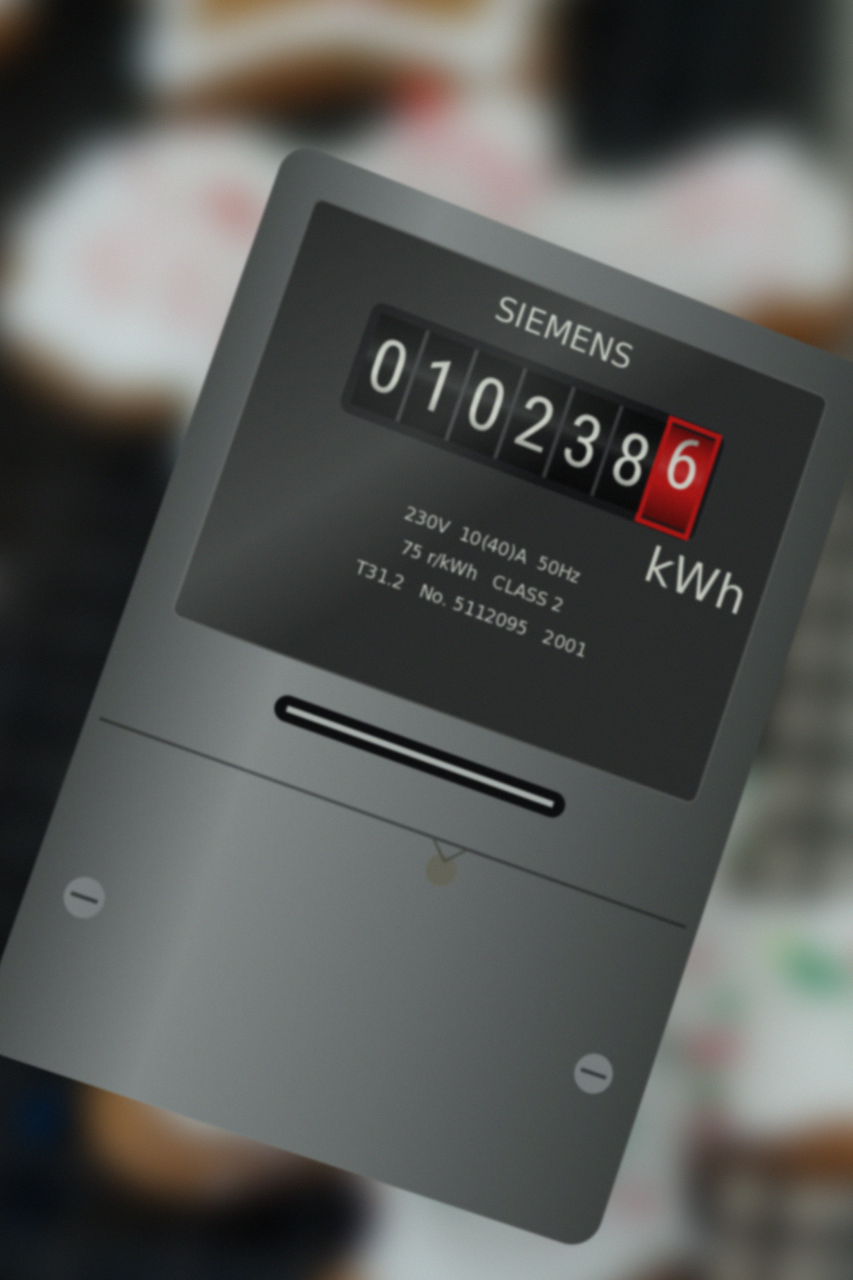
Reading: {"value": 10238.6, "unit": "kWh"}
